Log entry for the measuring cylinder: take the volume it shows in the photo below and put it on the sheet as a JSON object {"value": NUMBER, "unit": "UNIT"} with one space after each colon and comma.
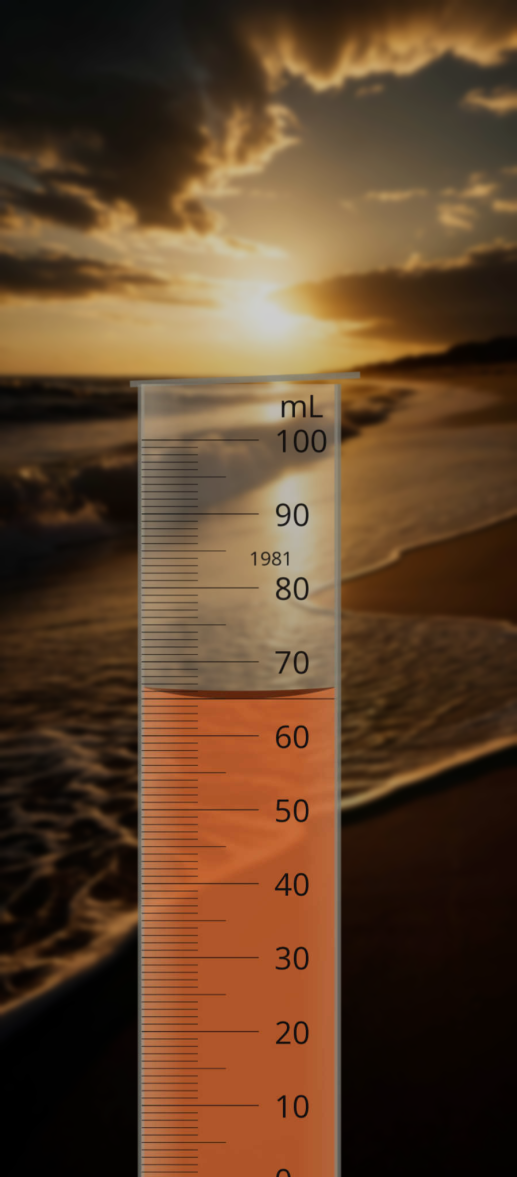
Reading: {"value": 65, "unit": "mL"}
